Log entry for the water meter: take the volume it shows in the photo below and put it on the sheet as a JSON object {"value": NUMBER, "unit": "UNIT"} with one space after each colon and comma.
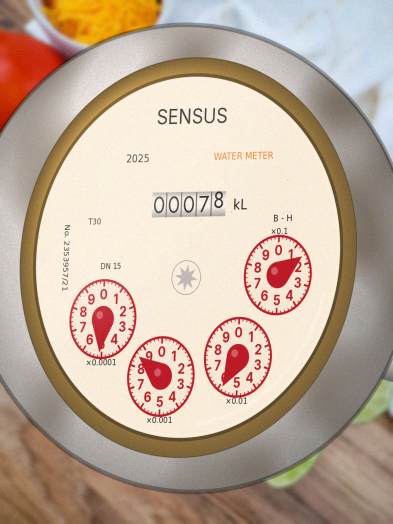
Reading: {"value": 78.1585, "unit": "kL"}
